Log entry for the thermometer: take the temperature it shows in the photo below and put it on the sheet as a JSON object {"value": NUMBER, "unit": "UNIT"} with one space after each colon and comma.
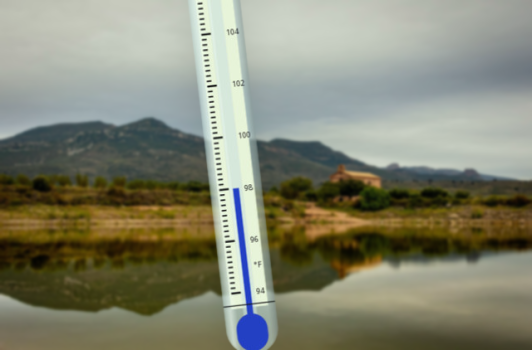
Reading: {"value": 98, "unit": "°F"}
